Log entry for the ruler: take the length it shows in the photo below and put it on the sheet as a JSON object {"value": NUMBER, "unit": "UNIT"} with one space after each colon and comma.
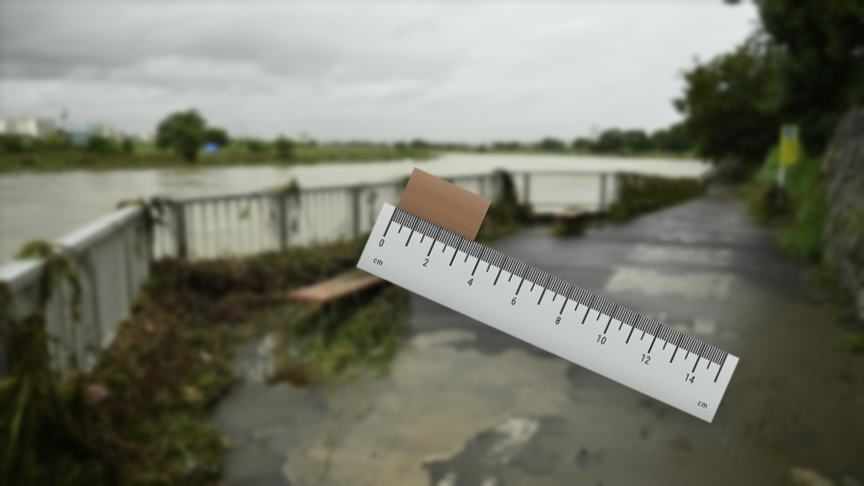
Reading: {"value": 3.5, "unit": "cm"}
